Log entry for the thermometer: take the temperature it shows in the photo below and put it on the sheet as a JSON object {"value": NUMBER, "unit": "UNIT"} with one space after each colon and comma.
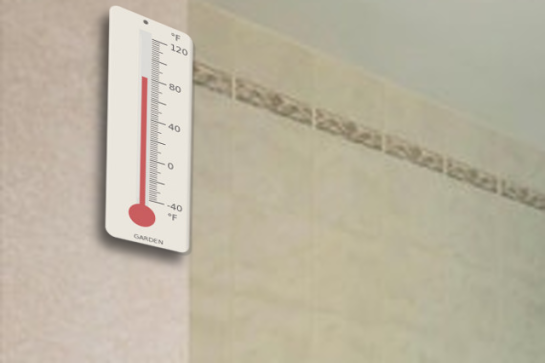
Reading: {"value": 80, "unit": "°F"}
